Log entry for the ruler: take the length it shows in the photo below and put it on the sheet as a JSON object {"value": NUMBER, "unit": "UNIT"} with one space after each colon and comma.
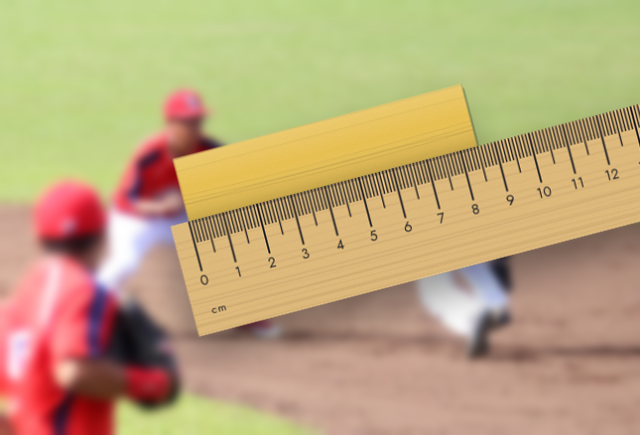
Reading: {"value": 8.5, "unit": "cm"}
